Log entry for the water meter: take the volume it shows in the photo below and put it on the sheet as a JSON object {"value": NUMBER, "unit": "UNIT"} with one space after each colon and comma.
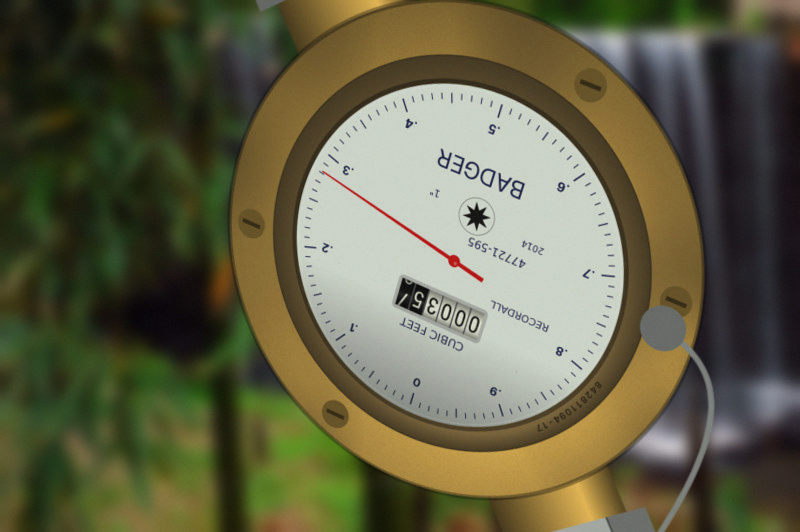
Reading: {"value": 357.28, "unit": "ft³"}
